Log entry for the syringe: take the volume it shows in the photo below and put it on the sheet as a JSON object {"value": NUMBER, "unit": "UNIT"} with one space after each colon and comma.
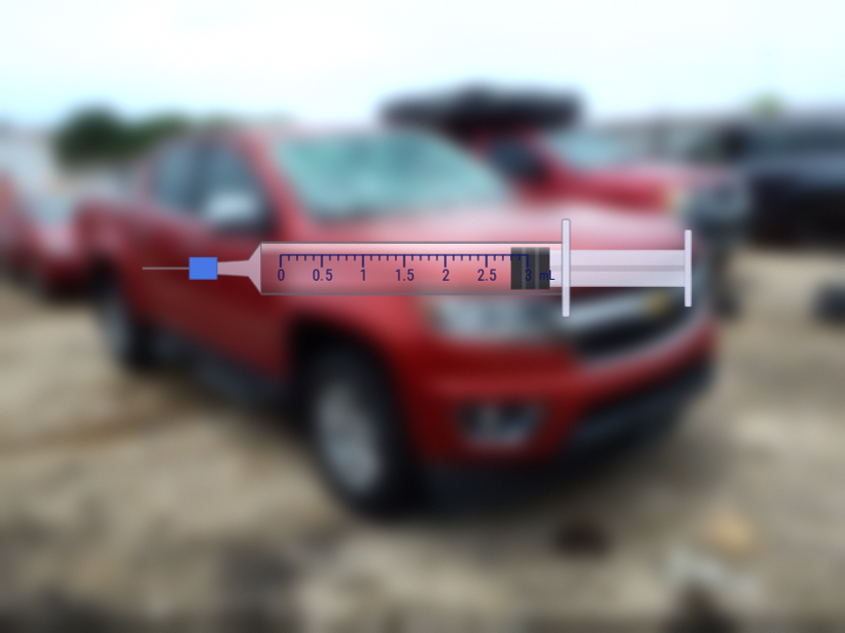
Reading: {"value": 2.8, "unit": "mL"}
